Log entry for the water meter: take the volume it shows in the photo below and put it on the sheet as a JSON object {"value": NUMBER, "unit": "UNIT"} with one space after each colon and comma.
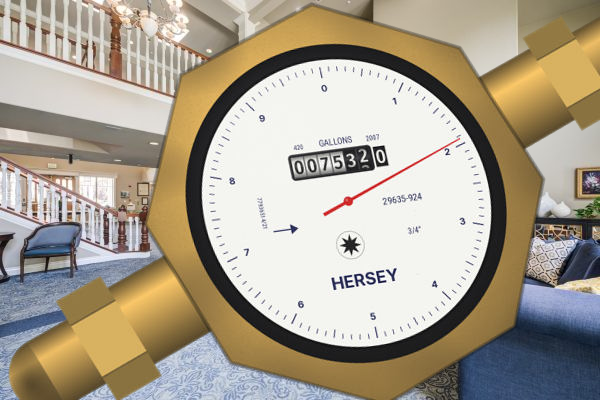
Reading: {"value": 75321.9, "unit": "gal"}
